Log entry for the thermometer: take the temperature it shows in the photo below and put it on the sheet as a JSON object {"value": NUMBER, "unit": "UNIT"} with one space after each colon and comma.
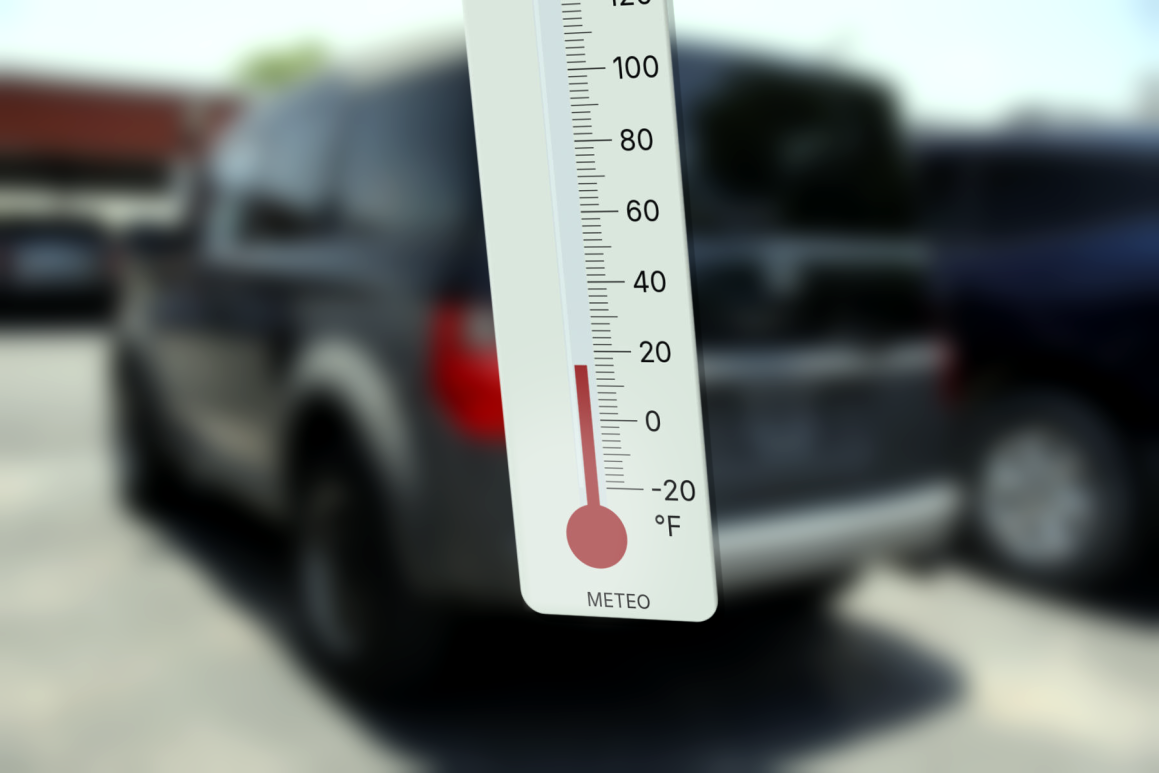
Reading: {"value": 16, "unit": "°F"}
